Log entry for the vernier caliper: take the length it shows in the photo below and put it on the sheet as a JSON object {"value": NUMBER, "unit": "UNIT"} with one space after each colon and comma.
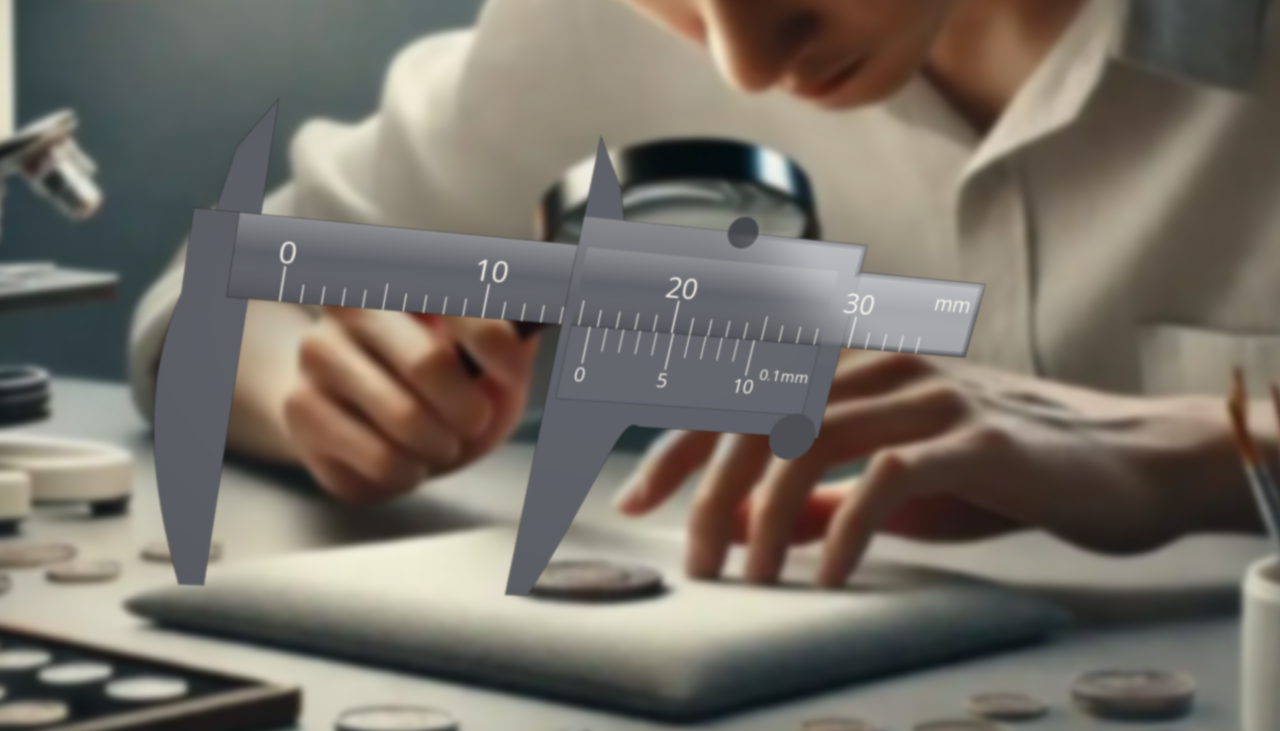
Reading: {"value": 15.6, "unit": "mm"}
